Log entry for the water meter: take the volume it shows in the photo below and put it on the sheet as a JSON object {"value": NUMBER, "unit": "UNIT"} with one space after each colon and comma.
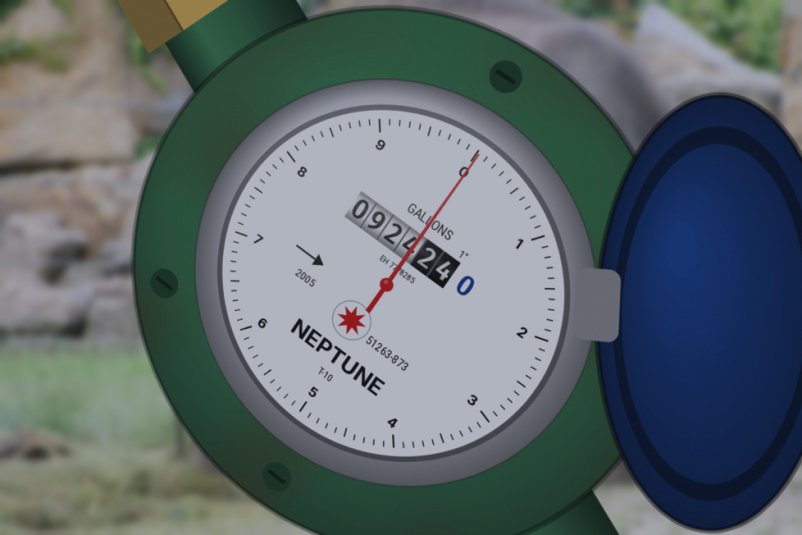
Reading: {"value": 924240.0, "unit": "gal"}
